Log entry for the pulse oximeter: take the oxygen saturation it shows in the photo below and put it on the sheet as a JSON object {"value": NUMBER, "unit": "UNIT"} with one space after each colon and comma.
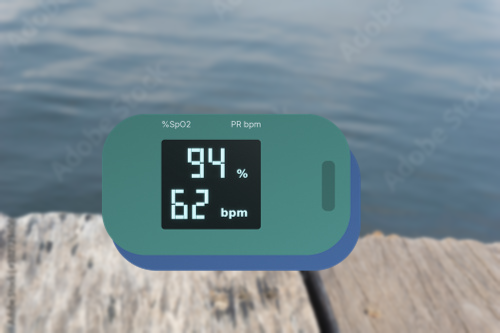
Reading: {"value": 94, "unit": "%"}
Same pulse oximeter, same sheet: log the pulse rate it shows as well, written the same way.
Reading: {"value": 62, "unit": "bpm"}
